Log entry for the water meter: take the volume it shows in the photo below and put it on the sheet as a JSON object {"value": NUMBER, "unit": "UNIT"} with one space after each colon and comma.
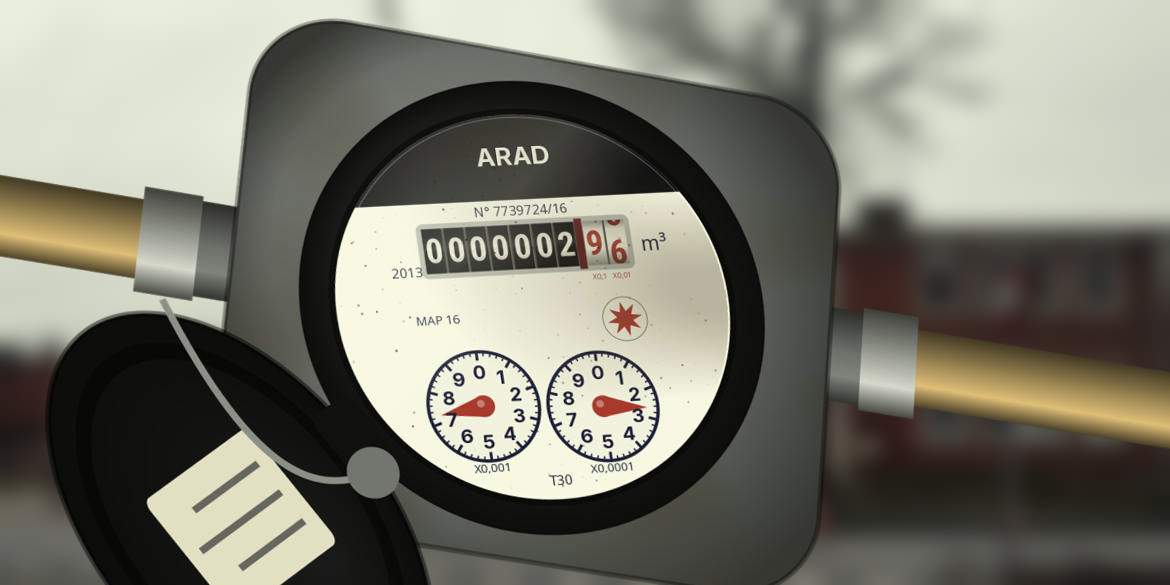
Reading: {"value": 2.9572, "unit": "m³"}
